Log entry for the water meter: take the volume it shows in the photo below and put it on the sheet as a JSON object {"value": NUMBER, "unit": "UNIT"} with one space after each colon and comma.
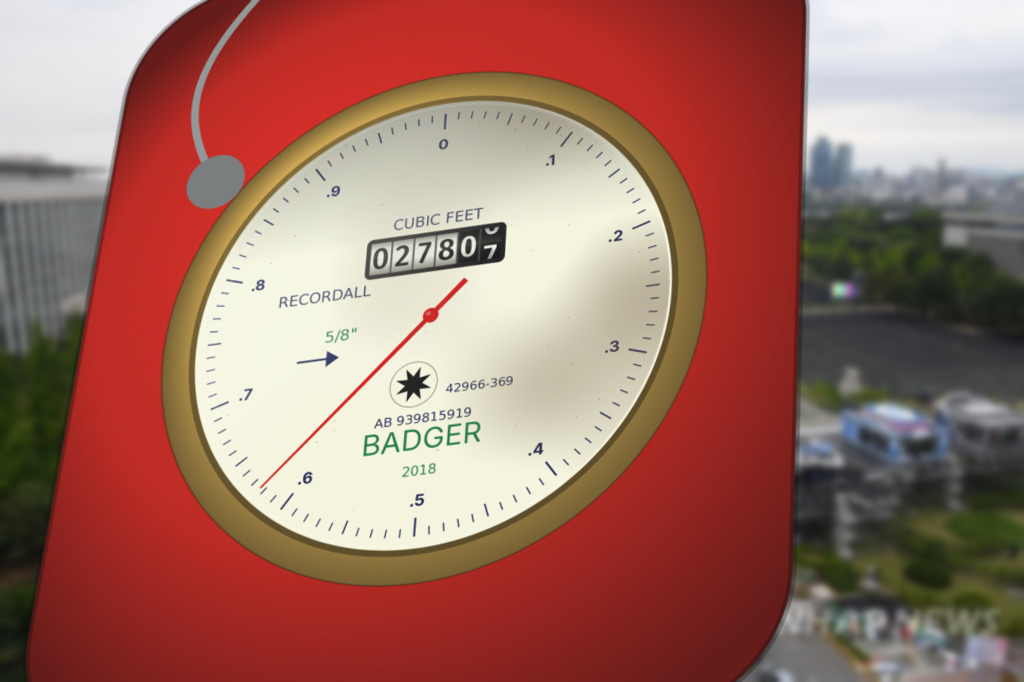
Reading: {"value": 27806.62, "unit": "ft³"}
